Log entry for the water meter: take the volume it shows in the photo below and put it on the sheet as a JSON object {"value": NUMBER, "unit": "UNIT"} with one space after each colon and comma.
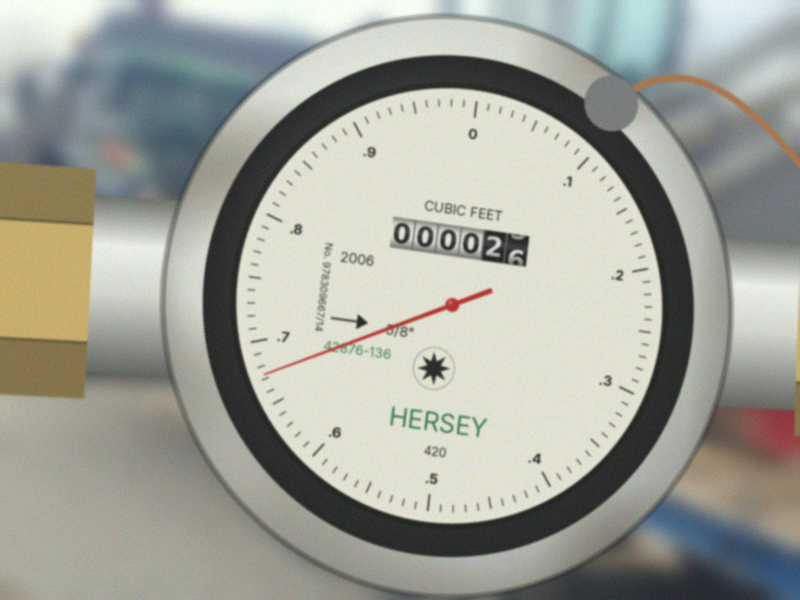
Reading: {"value": 25.67, "unit": "ft³"}
